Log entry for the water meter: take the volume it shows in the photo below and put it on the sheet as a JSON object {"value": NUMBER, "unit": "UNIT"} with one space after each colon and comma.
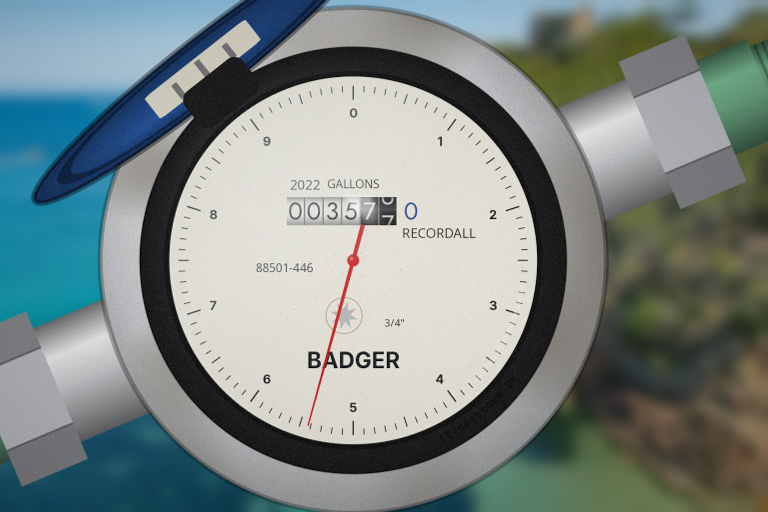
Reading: {"value": 35765.4, "unit": "gal"}
